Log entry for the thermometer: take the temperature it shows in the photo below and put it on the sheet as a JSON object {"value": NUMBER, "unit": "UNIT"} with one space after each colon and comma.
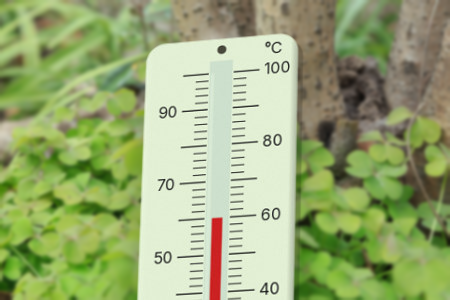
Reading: {"value": 60, "unit": "°C"}
